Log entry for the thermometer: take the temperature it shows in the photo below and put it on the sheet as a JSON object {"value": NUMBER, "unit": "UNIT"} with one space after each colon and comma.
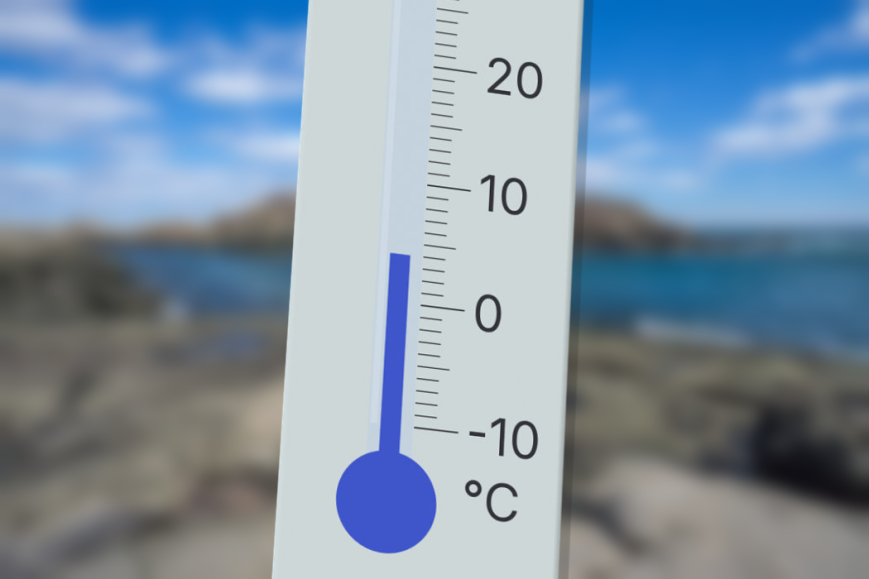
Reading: {"value": 4, "unit": "°C"}
